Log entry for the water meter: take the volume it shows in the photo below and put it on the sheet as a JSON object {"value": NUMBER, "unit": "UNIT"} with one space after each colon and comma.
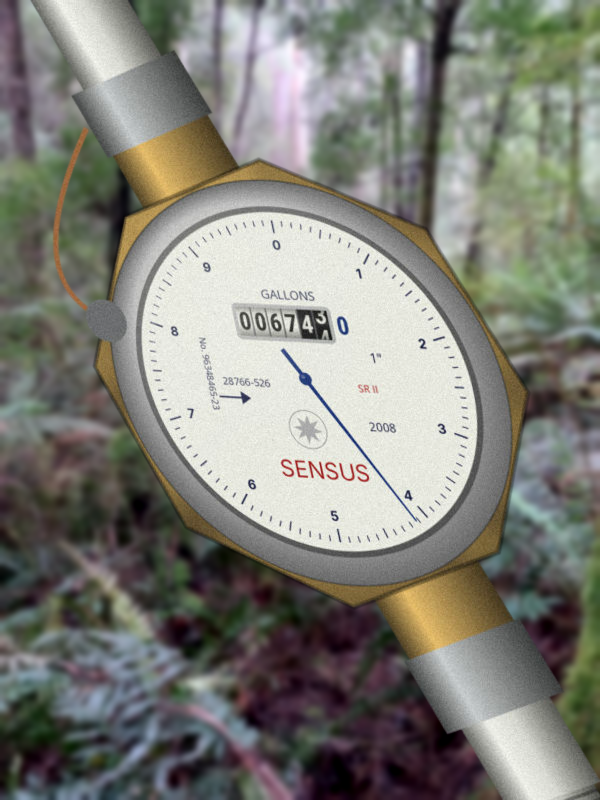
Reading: {"value": 67434.1, "unit": "gal"}
